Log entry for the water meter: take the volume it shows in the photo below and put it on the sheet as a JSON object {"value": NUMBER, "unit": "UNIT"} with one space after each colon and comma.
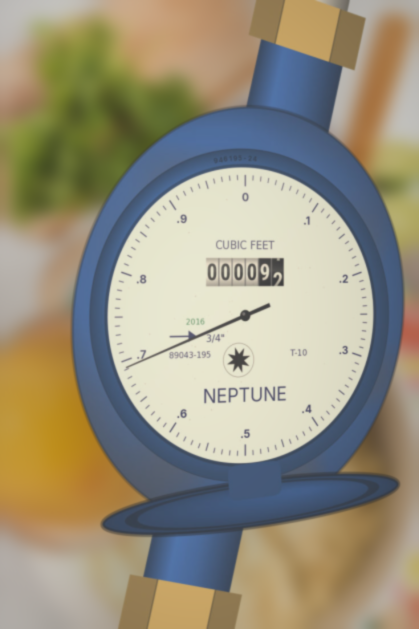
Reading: {"value": 91.69, "unit": "ft³"}
